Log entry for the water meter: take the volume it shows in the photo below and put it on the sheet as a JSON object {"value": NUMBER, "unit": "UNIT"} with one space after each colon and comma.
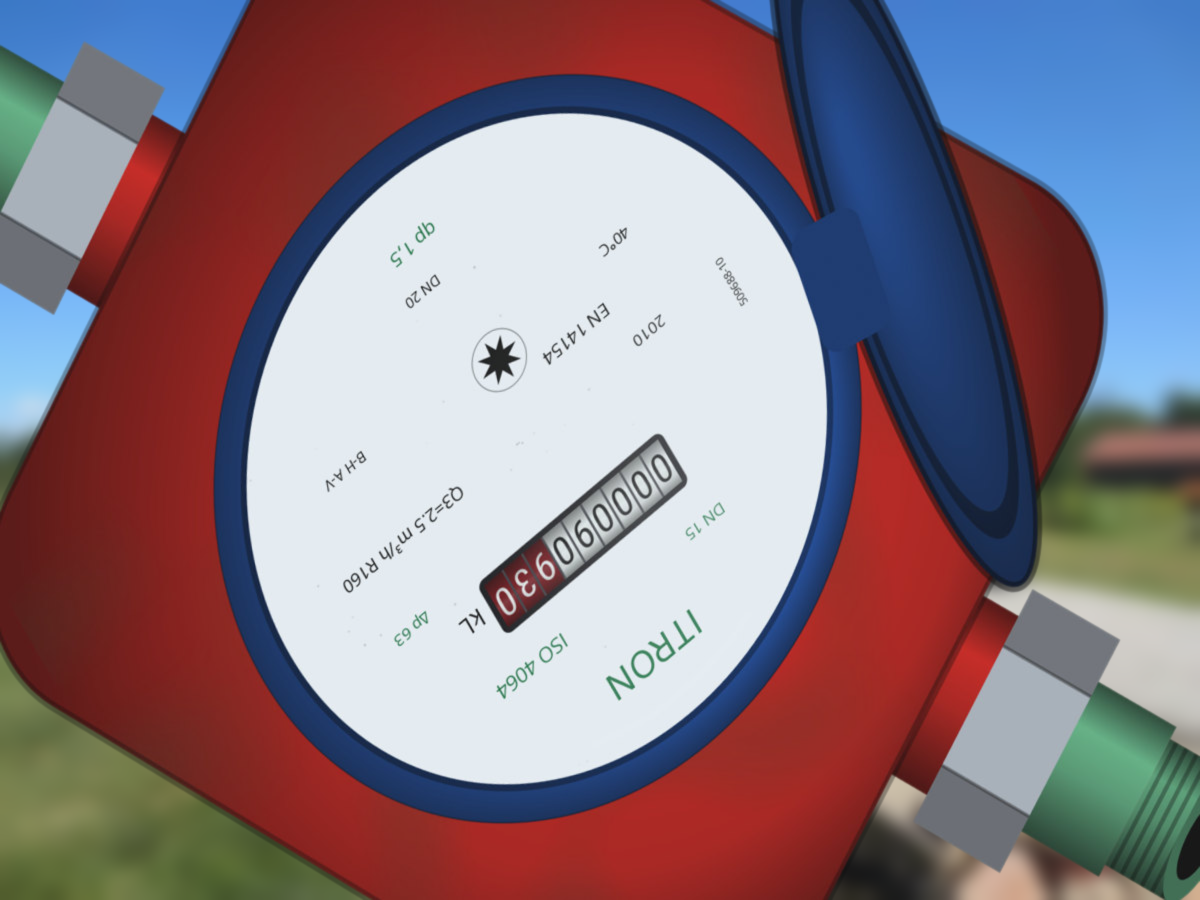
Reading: {"value": 90.930, "unit": "kL"}
